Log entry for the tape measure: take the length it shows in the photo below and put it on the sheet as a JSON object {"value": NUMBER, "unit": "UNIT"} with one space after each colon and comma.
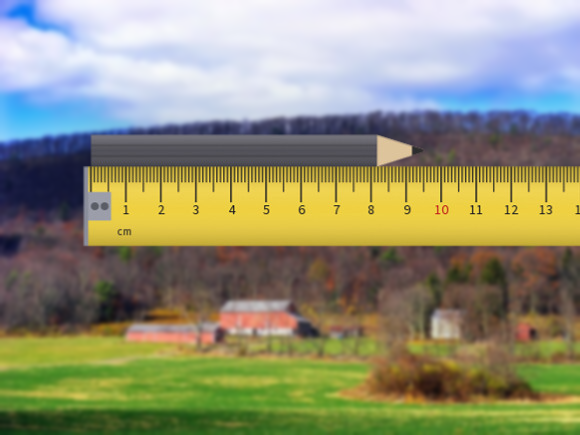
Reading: {"value": 9.5, "unit": "cm"}
